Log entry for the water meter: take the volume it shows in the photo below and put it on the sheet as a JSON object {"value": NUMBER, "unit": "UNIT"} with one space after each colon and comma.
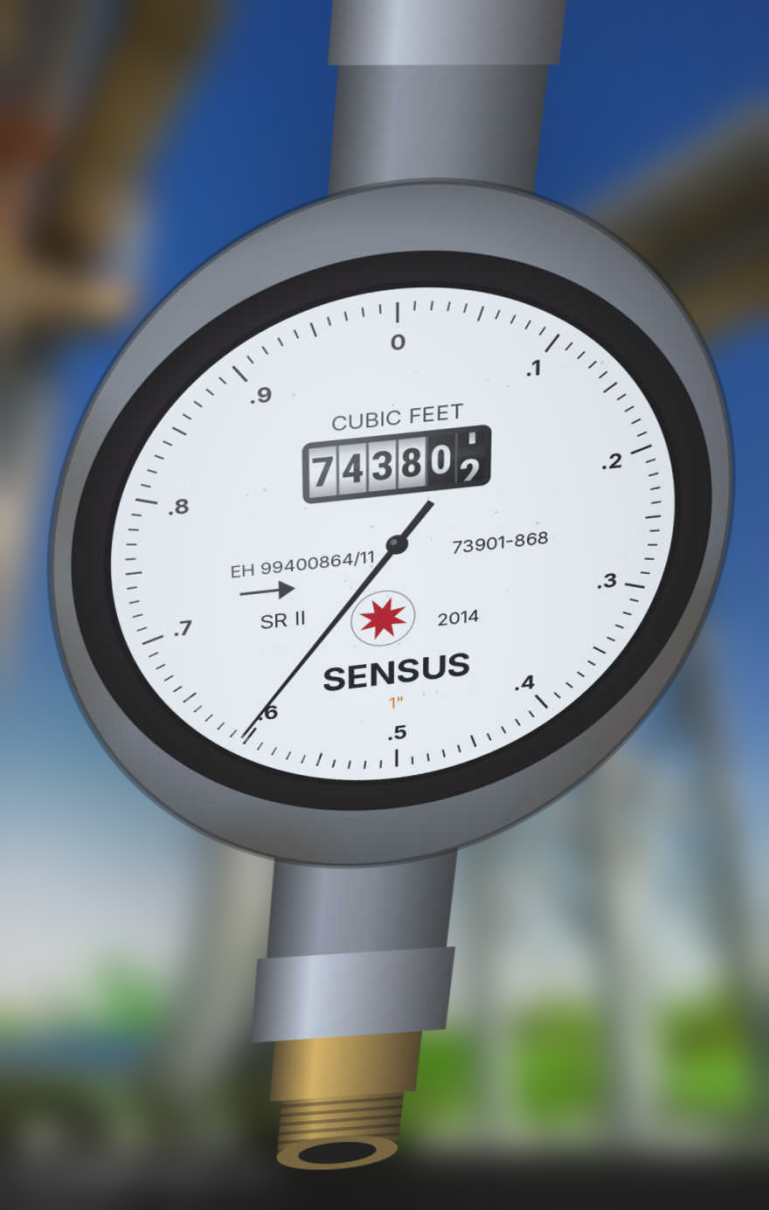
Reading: {"value": 743801.60, "unit": "ft³"}
